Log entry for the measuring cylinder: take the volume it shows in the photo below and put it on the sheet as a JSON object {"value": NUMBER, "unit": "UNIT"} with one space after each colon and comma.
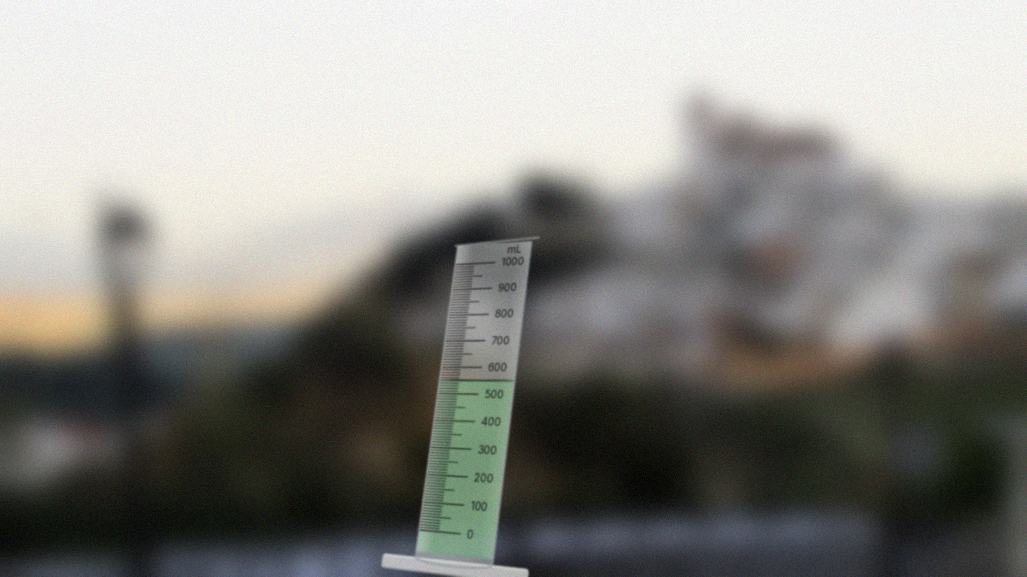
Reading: {"value": 550, "unit": "mL"}
